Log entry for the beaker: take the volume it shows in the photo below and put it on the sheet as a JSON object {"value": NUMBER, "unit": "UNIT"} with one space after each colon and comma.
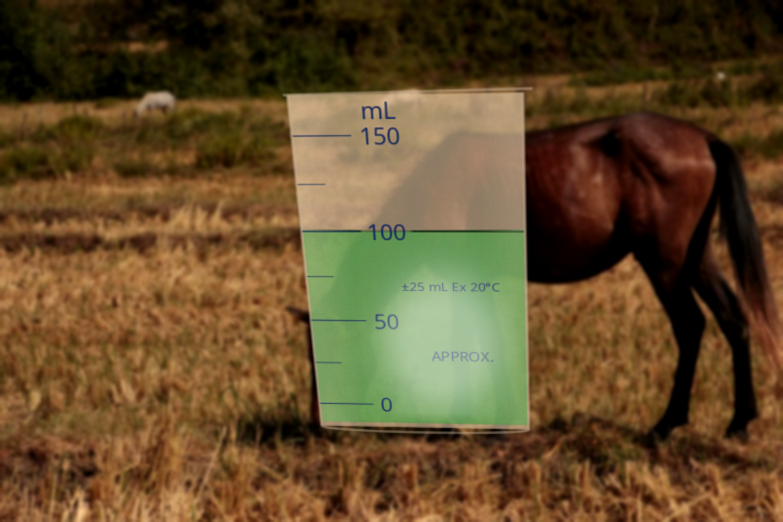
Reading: {"value": 100, "unit": "mL"}
